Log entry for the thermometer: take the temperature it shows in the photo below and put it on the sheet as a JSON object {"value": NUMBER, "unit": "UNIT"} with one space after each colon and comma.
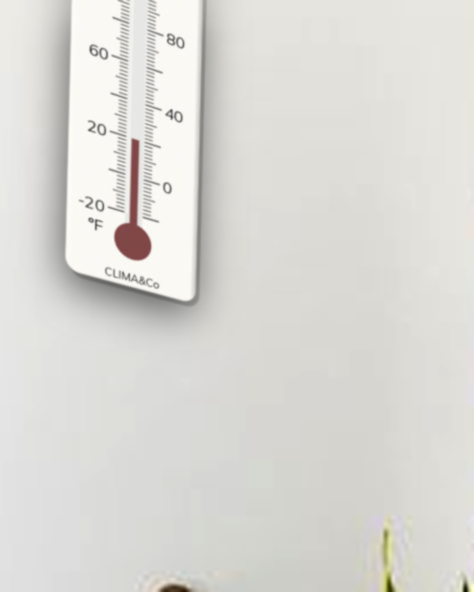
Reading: {"value": 20, "unit": "°F"}
